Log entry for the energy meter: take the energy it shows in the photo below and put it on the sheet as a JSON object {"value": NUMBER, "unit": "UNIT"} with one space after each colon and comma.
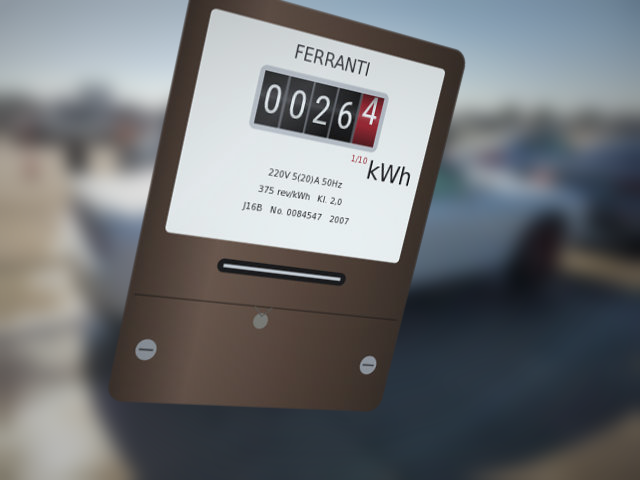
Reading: {"value": 26.4, "unit": "kWh"}
